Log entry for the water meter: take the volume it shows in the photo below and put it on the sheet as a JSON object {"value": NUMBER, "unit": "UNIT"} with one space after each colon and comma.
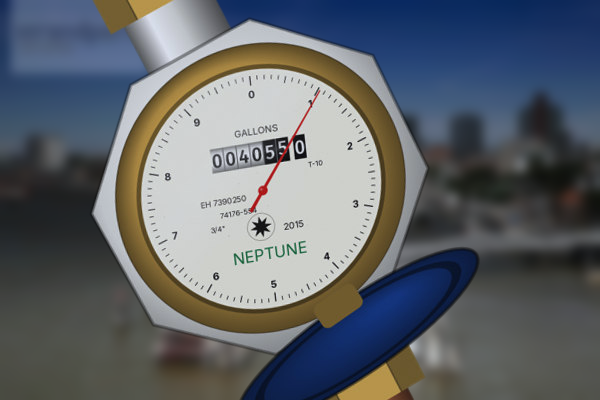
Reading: {"value": 40551.0, "unit": "gal"}
